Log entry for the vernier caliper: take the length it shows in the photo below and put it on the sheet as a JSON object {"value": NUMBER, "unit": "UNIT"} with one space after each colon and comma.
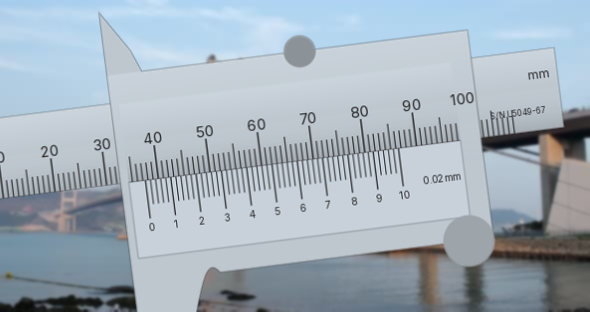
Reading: {"value": 37.5, "unit": "mm"}
